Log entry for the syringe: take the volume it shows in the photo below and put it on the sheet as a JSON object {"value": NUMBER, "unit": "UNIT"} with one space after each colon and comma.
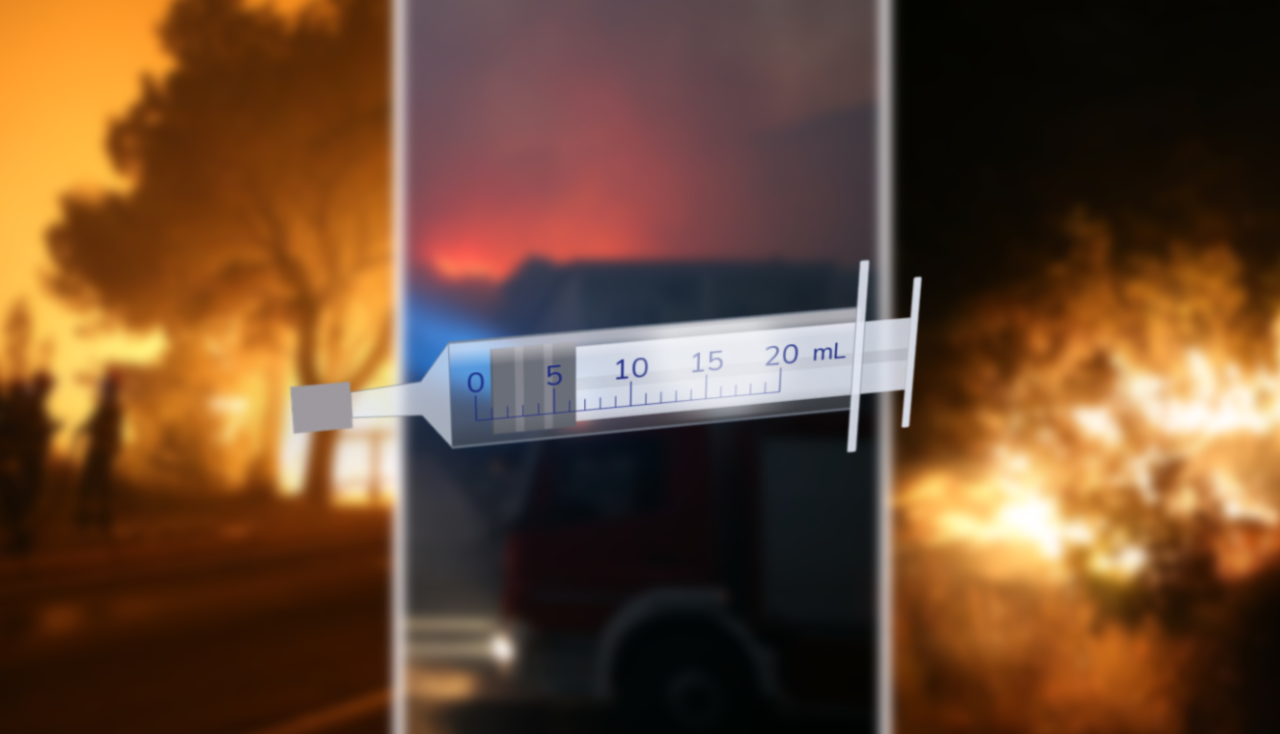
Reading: {"value": 1, "unit": "mL"}
